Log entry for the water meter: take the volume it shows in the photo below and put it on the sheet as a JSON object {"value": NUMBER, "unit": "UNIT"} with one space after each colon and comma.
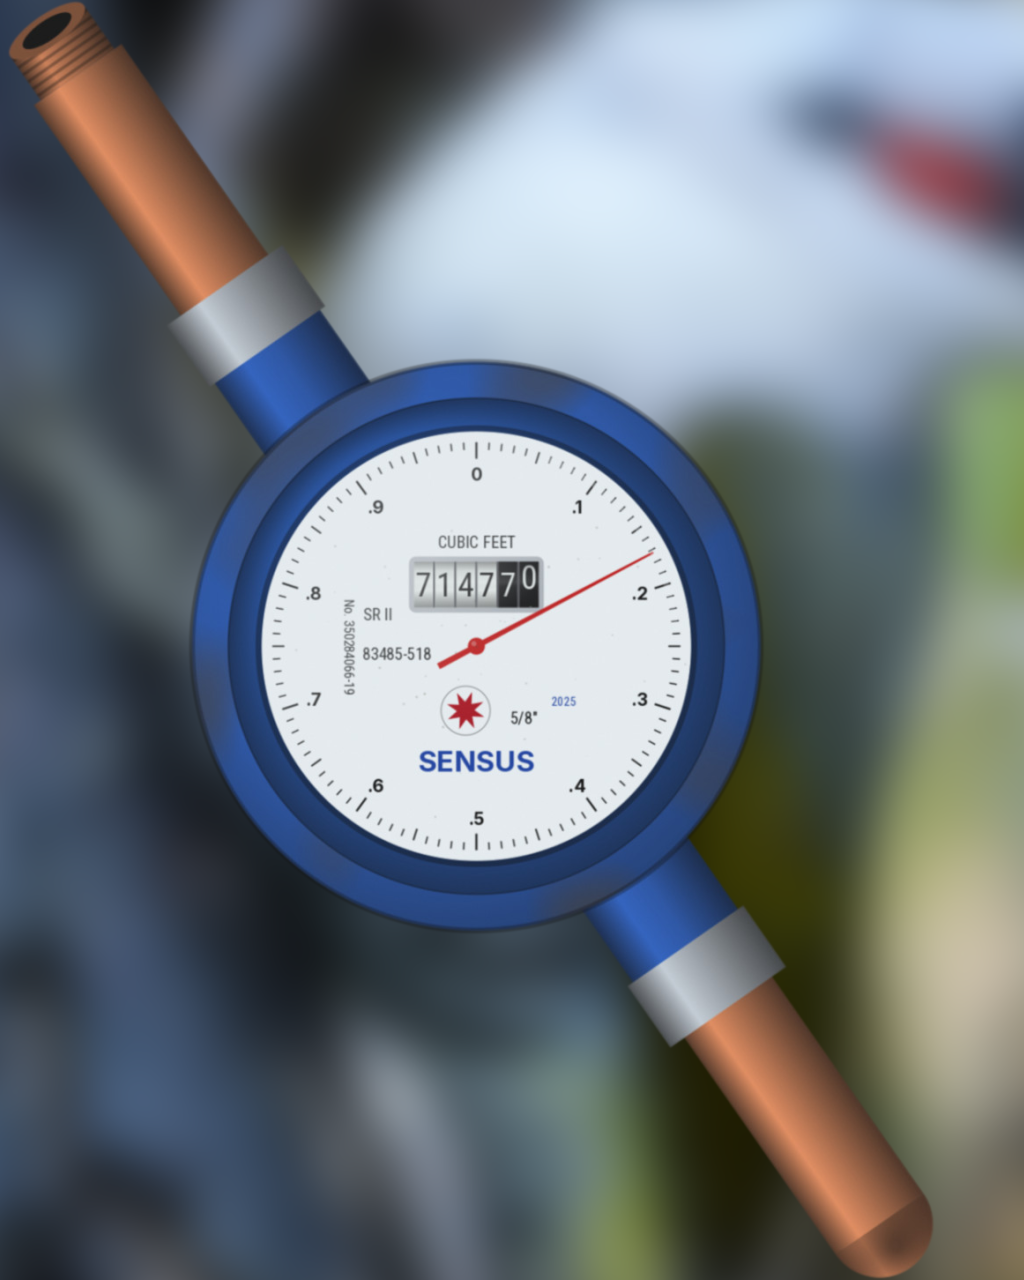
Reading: {"value": 714770.17, "unit": "ft³"}
